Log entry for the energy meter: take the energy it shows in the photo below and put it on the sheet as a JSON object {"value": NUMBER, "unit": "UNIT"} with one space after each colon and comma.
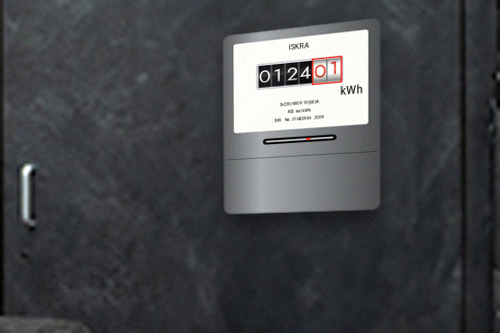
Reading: {"value": 124.01, "unit": "kWh"}
